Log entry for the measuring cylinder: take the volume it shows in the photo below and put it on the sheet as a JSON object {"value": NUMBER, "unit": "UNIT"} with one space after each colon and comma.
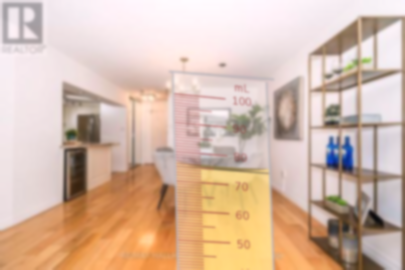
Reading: {"value": 75, "unit": "mL"}
